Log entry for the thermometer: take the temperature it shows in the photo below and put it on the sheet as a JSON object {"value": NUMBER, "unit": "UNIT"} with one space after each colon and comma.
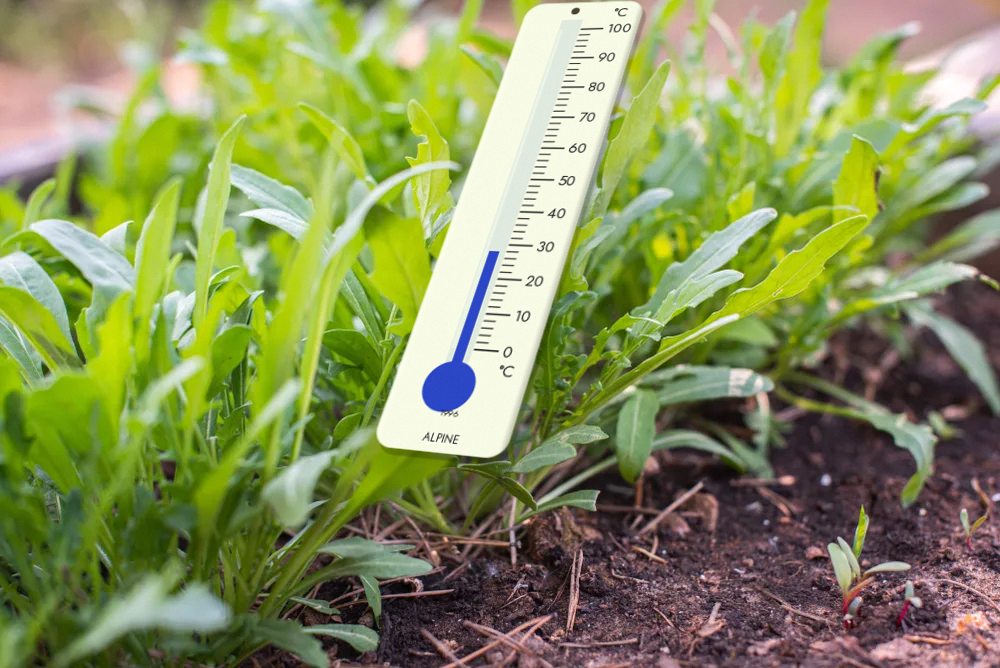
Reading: {"value": 28, "unit": "°C"}
